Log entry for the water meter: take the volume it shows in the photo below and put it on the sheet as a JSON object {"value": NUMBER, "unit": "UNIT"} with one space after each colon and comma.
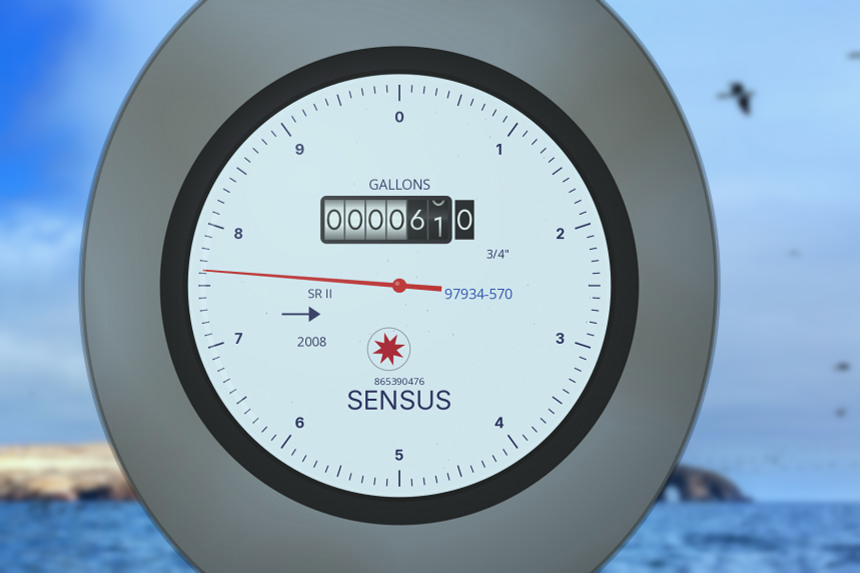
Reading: {"value": 607.6, "unit": "gal"}
